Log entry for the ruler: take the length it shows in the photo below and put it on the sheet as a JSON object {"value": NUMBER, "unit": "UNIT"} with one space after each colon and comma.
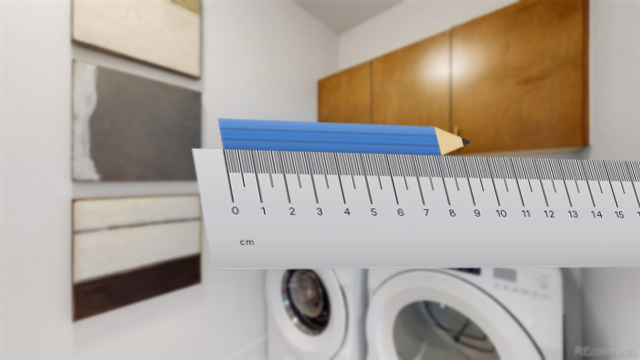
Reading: {"value": 9.5, "unit": "cm"}
